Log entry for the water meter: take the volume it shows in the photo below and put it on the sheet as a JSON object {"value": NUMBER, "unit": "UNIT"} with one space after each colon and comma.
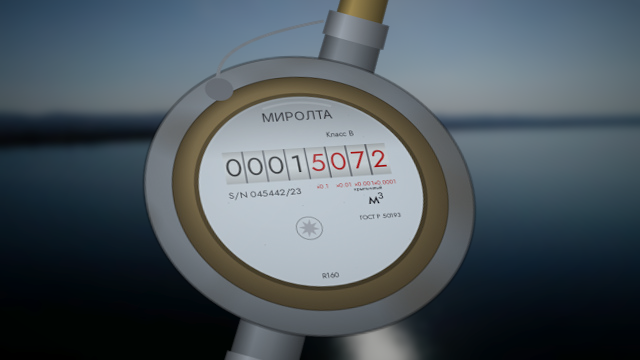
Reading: {"value": 1.5072, "unit": "m³"}
